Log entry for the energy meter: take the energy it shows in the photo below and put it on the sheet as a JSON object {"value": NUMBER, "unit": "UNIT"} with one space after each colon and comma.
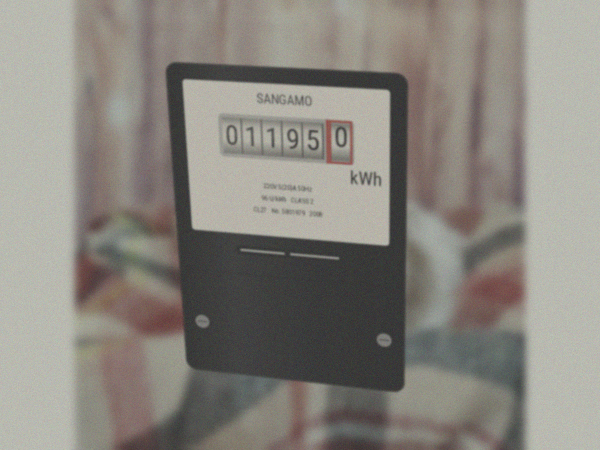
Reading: {"value": 1195.0, "unit": "kWh"}
